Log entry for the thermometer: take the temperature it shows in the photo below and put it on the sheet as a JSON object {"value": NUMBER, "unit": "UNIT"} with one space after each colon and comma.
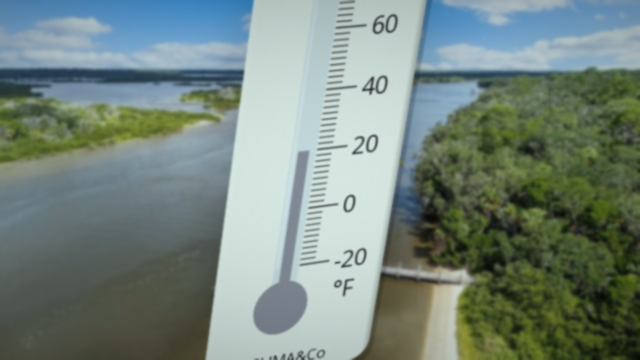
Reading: {"value": 20, "unit": "°F"}
